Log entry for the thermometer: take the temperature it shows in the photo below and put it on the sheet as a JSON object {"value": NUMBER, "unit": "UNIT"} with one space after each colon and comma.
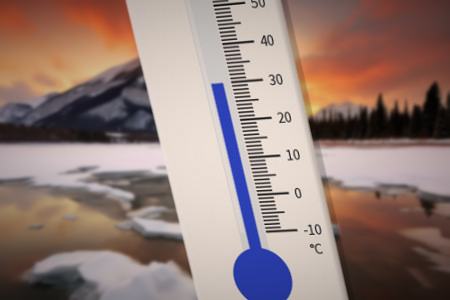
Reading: {"value": 30, "unit": "°C"}
